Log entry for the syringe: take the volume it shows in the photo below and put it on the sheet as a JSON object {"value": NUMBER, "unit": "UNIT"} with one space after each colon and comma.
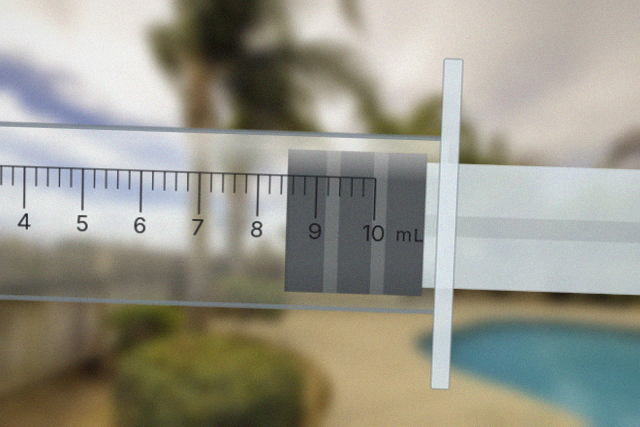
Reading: {"value": 8.5, "unit": "mL"}
